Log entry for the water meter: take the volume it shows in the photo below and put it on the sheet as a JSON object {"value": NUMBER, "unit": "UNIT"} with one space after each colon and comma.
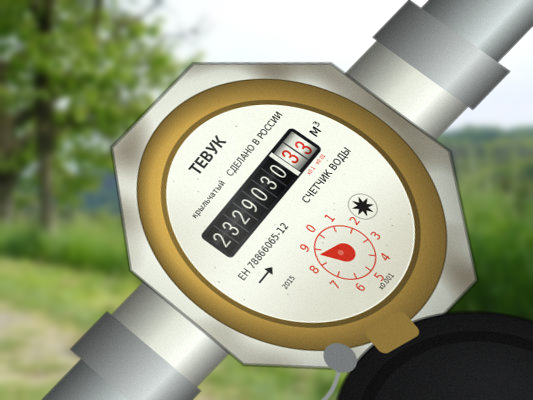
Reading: {"value": 2329030.328, "unit": "m³"}
